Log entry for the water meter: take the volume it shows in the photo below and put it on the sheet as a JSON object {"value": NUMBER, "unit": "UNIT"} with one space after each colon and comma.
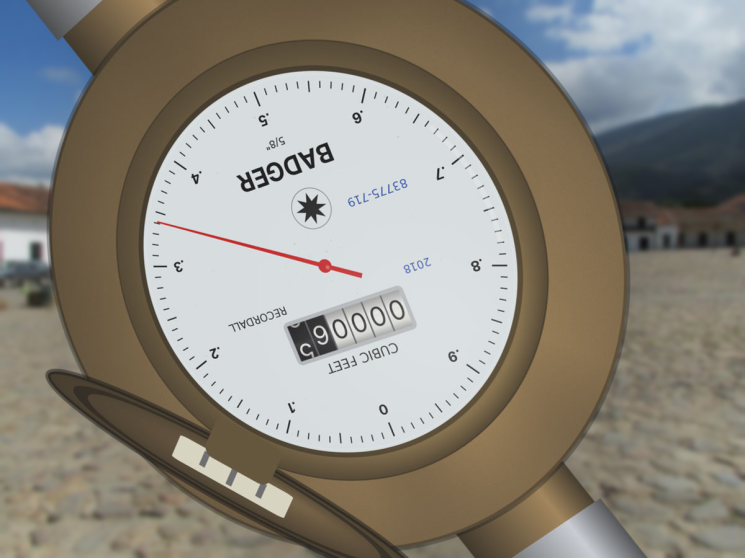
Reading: {"value": 65.34, "unit": "ft³"}
